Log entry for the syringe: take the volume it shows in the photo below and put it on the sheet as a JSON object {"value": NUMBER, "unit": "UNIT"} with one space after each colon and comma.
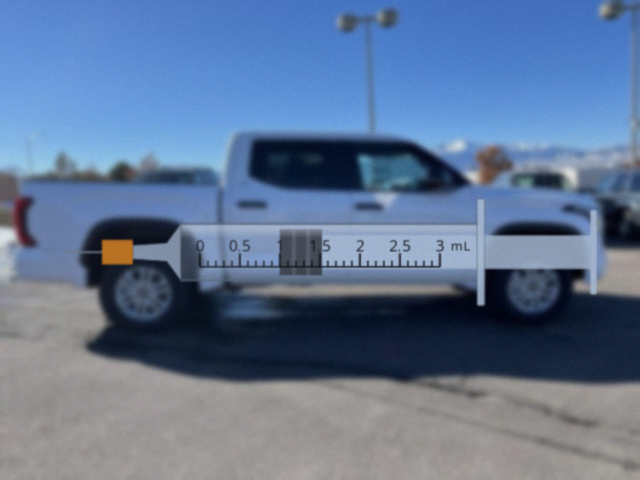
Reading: {"value": 1, "unit": "mL"}
